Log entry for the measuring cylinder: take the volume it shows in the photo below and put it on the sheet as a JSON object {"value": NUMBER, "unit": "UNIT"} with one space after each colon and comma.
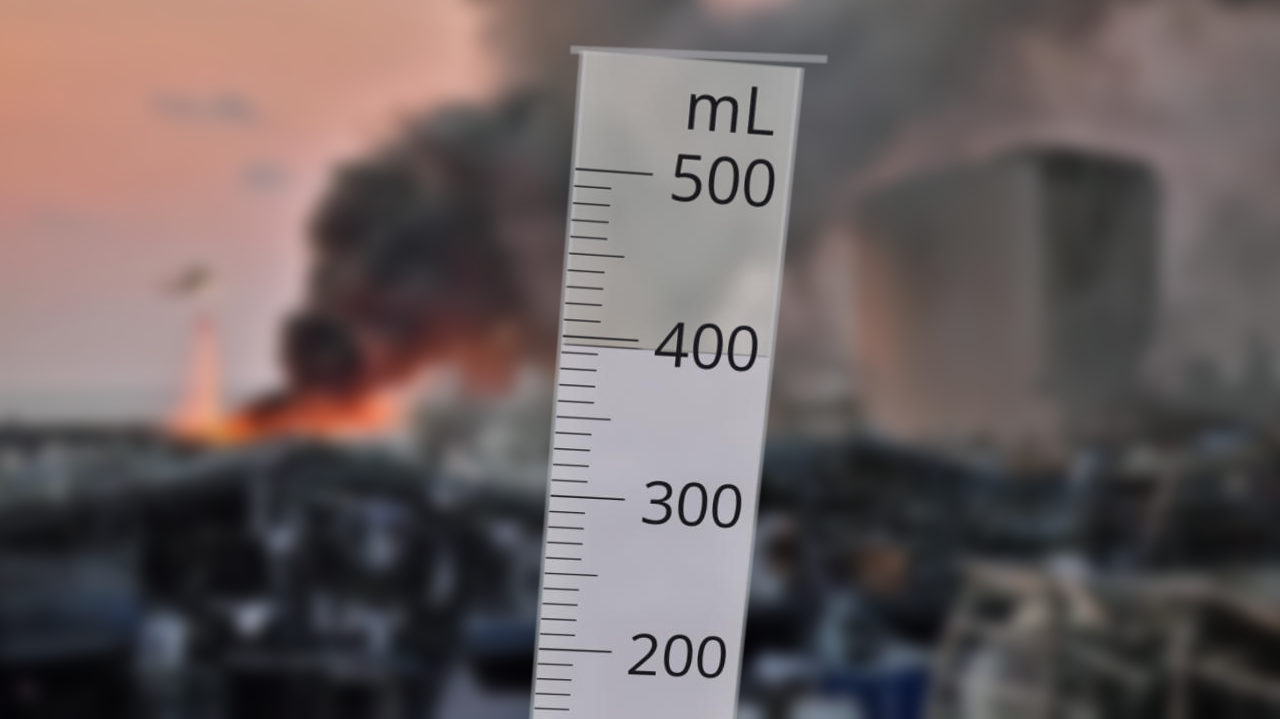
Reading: {"value": 395, "unit": "mL"}
